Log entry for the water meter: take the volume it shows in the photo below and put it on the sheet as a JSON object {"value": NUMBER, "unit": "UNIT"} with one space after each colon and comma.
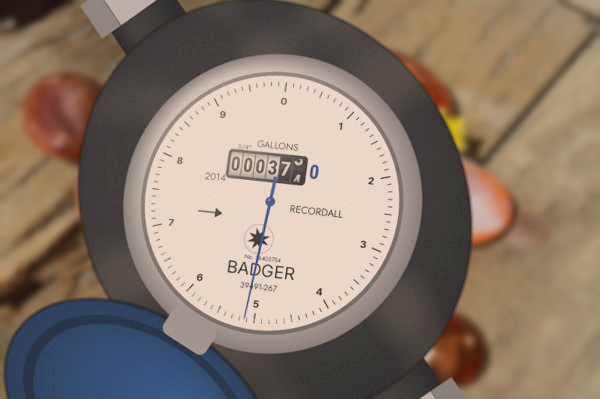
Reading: {"value": 3735.1, "unit": "gal"}
